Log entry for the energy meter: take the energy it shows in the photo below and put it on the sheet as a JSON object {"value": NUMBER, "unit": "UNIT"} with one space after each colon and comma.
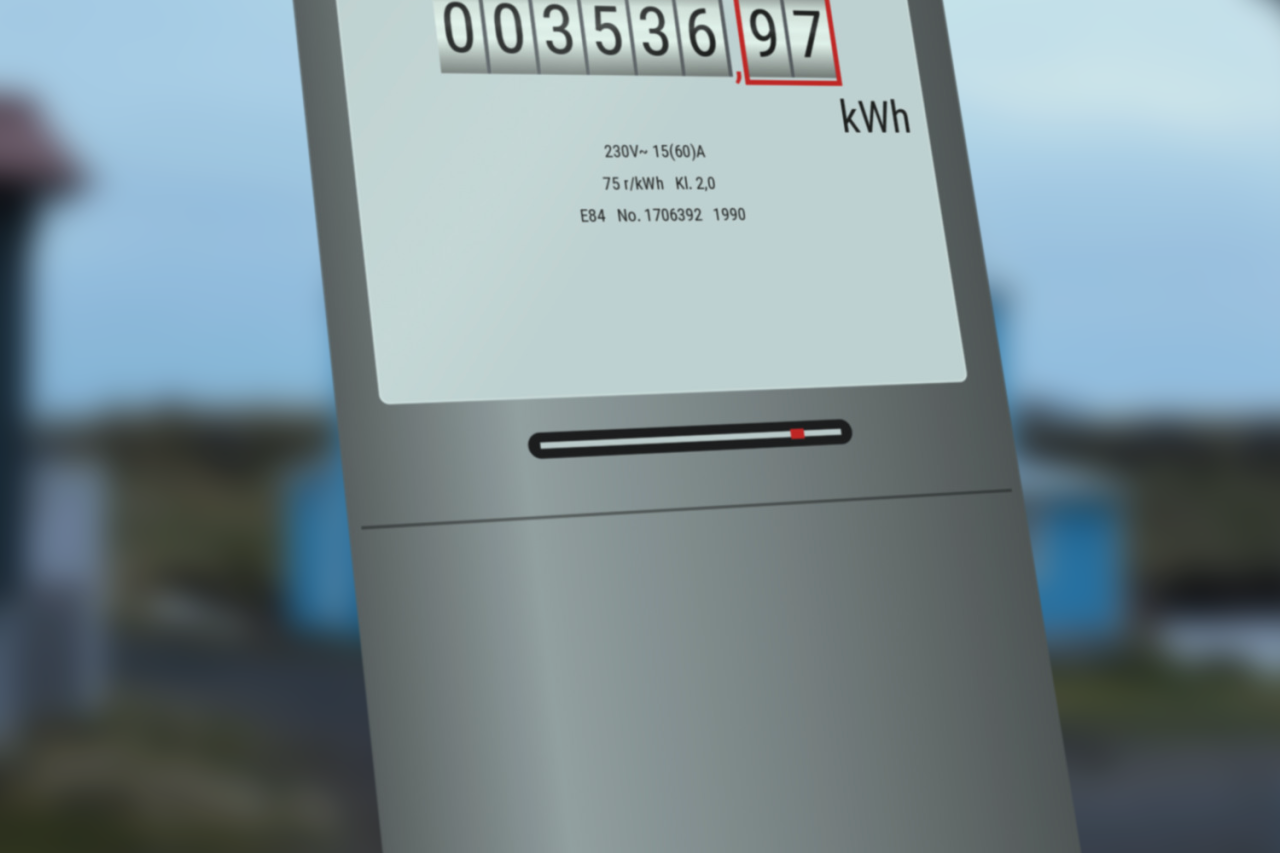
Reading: {"value": 3536.97, "unit": "kWh"}
